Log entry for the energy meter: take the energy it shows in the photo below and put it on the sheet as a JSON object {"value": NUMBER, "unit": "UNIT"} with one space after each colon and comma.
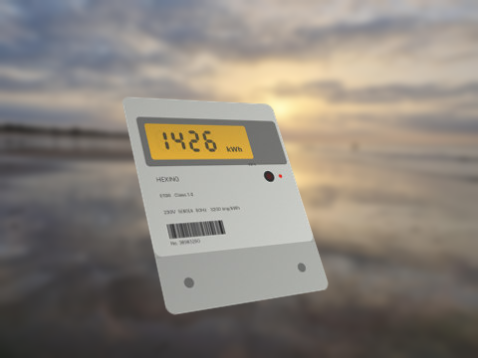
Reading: {"value": 1426, "unit": "kWh"}
